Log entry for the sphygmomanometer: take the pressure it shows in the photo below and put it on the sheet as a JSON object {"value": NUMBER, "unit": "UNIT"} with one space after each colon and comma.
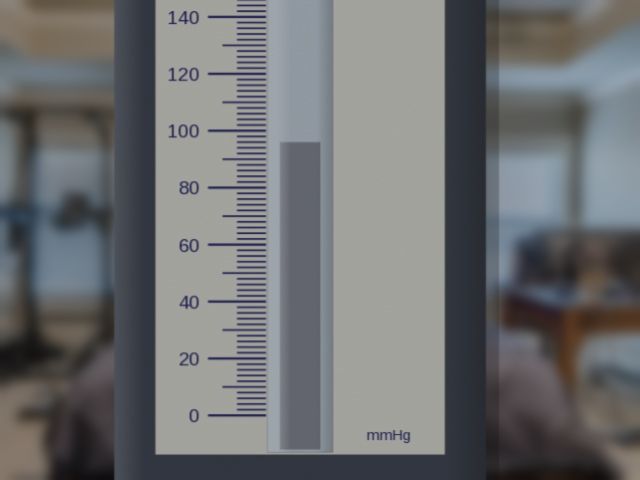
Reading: {"value": 96, "unit": "mmHg"}
